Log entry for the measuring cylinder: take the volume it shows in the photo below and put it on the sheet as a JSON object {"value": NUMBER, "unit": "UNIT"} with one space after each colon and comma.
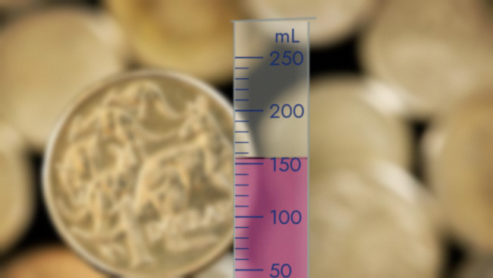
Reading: {"value": 155, "unit": "mL"}
